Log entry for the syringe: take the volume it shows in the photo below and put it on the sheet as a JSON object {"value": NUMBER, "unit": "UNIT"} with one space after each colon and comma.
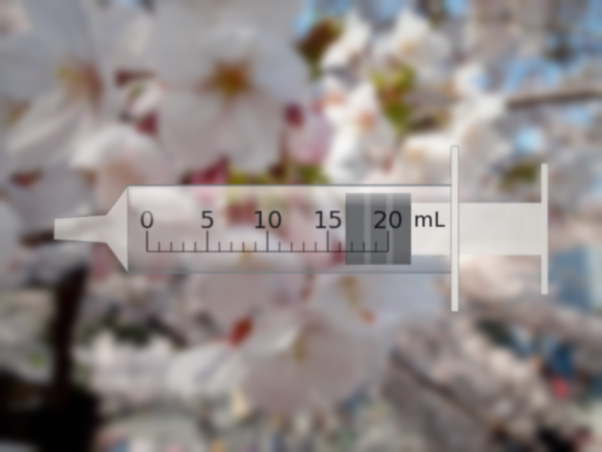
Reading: {"value": 16.5, "unit": "mL"}
